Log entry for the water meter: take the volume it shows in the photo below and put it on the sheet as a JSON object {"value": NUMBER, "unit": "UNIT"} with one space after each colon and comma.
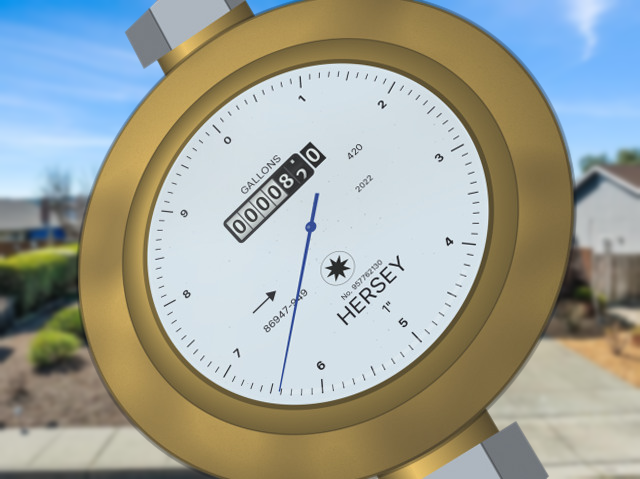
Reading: {"value": 816.4, "unit": "gal"}
